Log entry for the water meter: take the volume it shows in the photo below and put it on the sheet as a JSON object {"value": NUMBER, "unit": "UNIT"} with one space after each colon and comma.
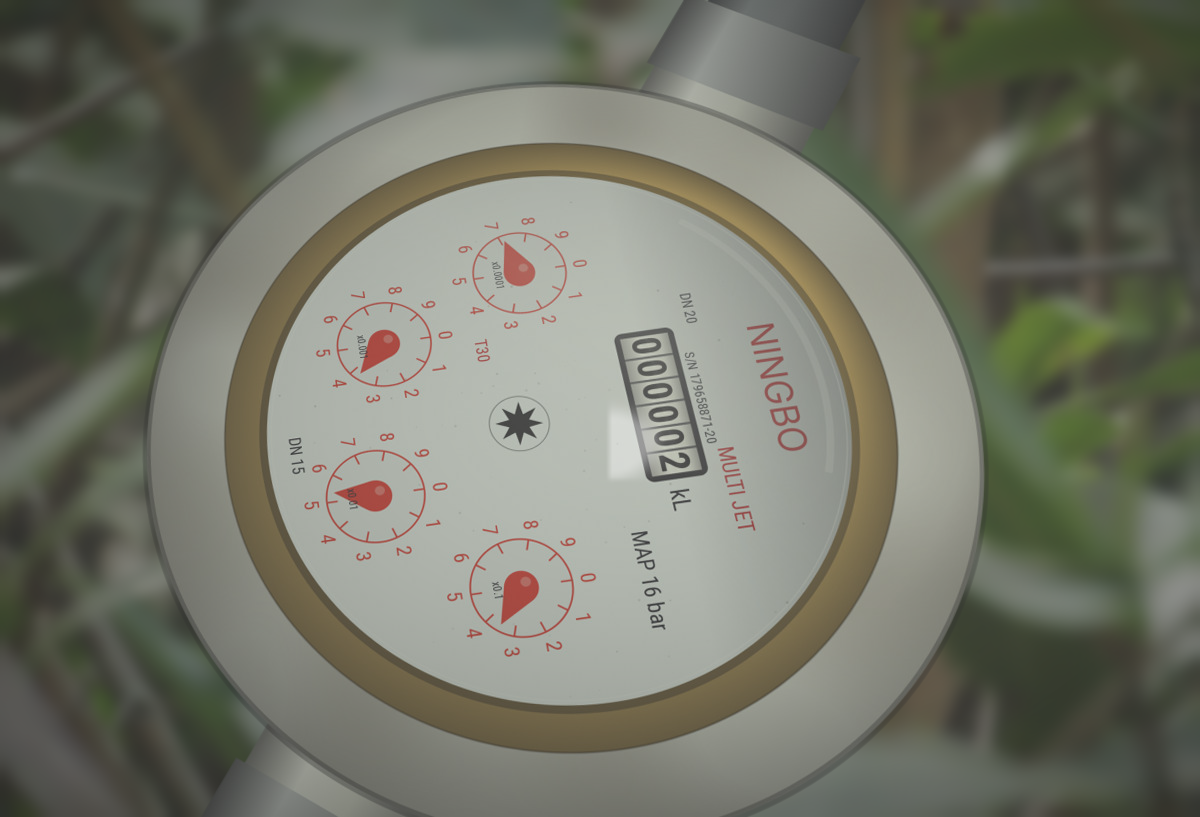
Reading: {"value": 2.3537, "unit": "kL"}
